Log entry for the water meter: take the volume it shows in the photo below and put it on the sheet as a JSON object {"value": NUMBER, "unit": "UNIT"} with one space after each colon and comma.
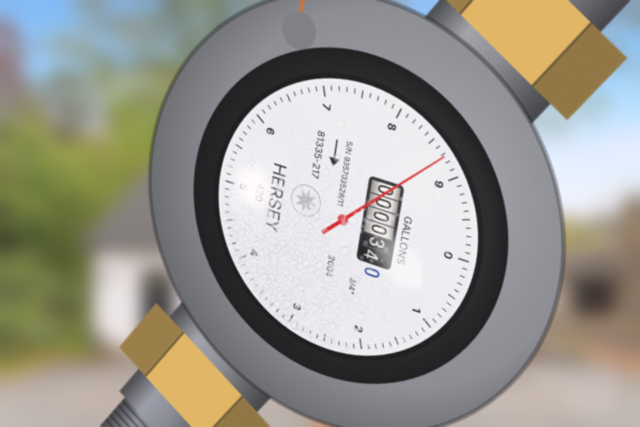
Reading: {"value": 338.7, "unit": "gal"}
